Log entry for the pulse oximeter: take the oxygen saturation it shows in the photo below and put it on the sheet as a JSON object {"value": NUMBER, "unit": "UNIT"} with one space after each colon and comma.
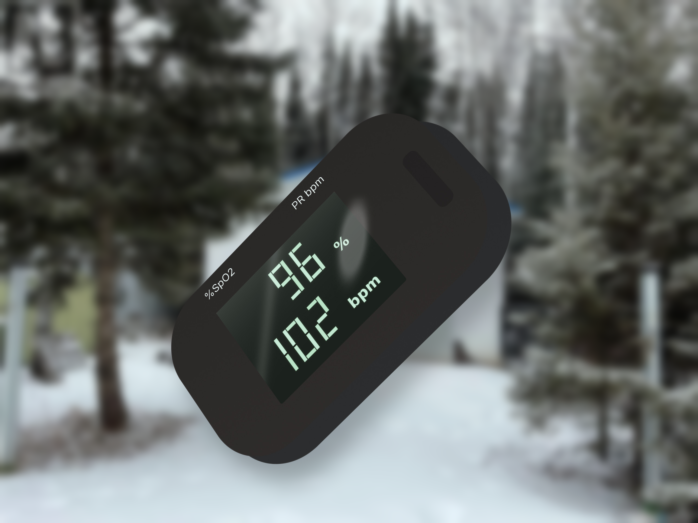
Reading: {"value": 96, "unit": "%"}
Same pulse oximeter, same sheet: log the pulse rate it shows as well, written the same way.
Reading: {"value": 102, "unit": "bpm"}
